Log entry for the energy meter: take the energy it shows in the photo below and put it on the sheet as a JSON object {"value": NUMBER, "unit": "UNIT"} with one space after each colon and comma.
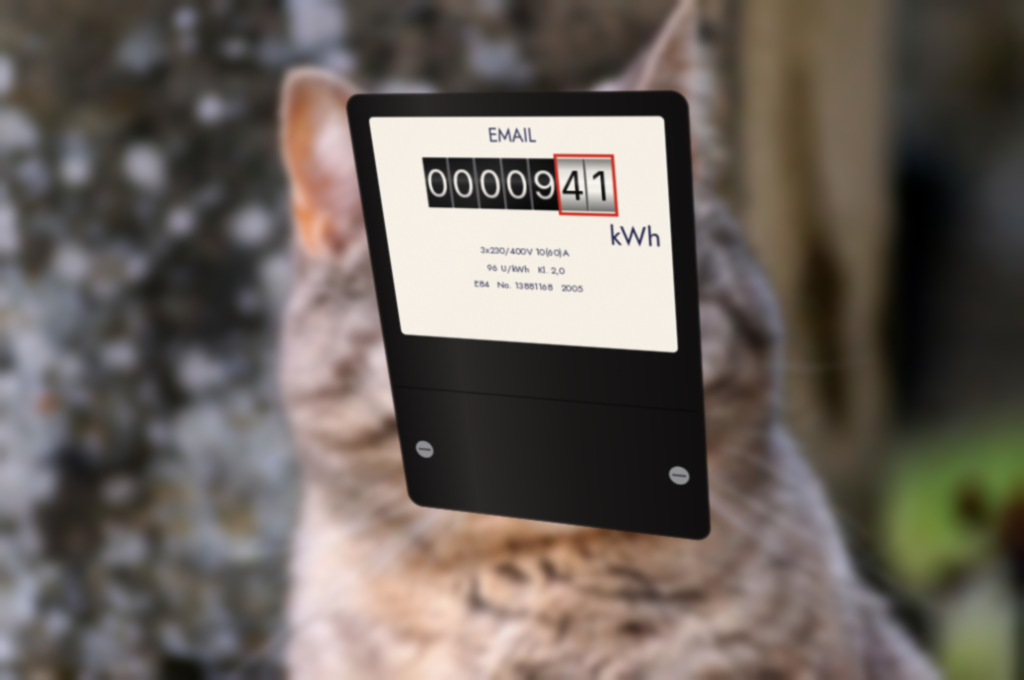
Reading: {"value": 9.41, "unit": "kWh"}
